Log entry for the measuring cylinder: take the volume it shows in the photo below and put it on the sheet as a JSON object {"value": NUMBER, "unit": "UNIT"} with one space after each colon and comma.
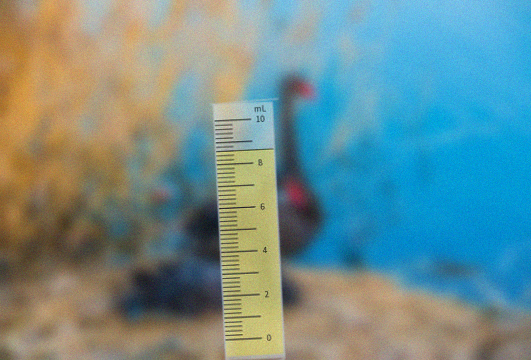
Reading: {"value": 8.6, "unit": "mL"}
